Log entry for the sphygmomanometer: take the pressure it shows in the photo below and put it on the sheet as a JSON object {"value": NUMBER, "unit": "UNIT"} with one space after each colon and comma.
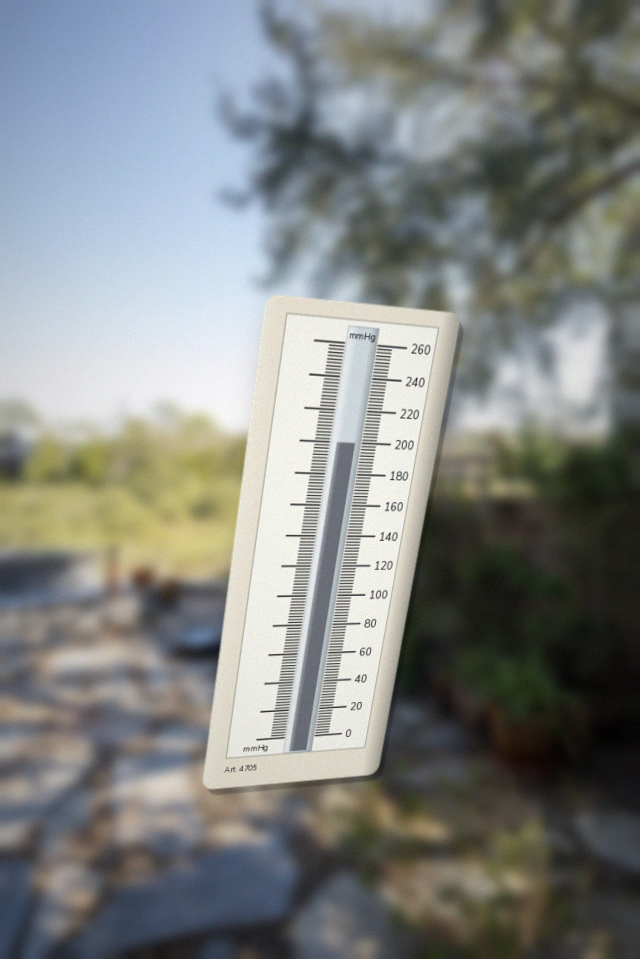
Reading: {"value": 200, "unit": "mmHg"}
